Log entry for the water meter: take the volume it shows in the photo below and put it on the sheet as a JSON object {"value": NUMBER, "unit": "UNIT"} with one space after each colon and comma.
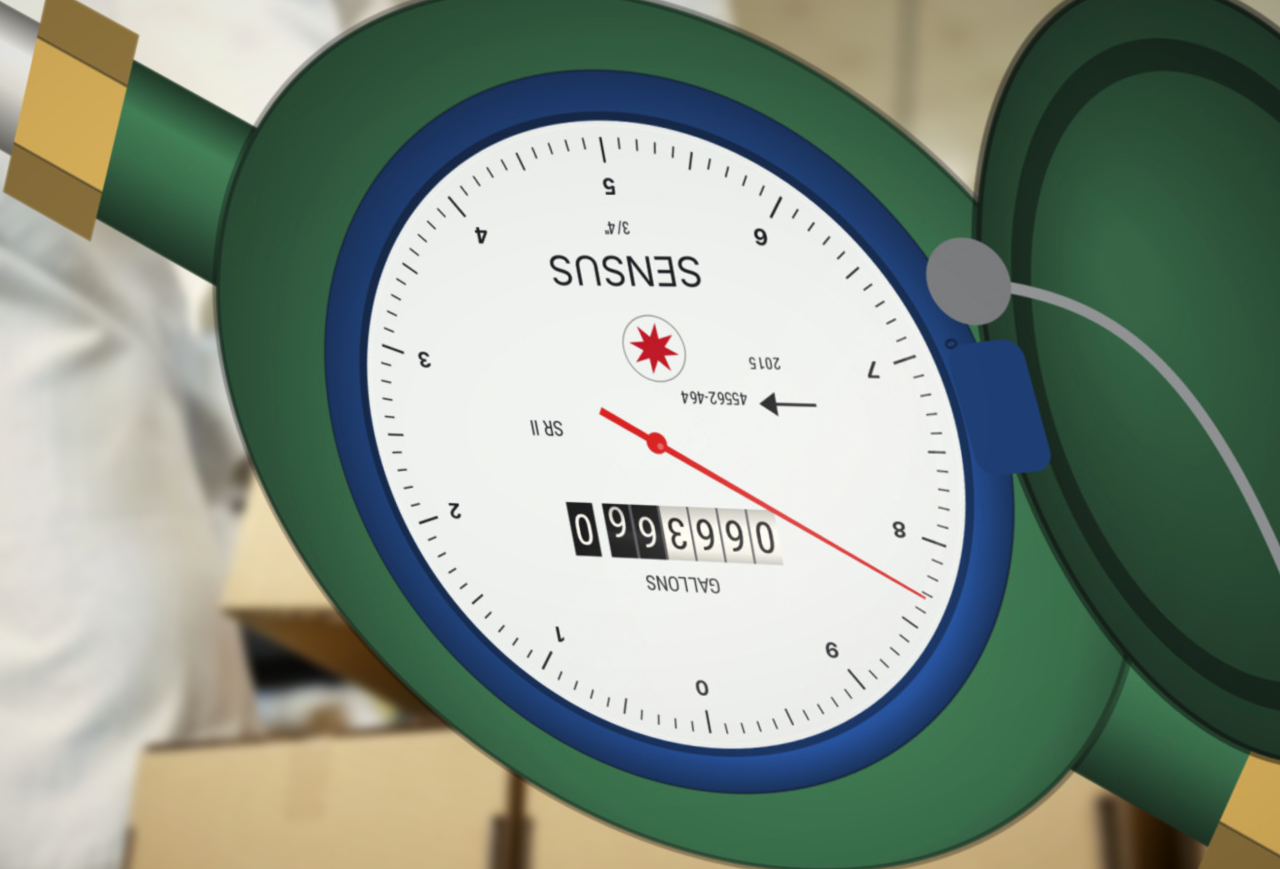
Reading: {"value": 663658.3, "unit": "gal"}
